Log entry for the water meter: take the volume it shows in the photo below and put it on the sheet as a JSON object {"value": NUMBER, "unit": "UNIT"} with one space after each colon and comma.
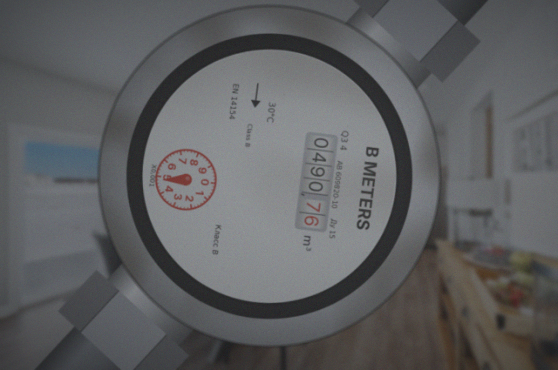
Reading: {"value": 490.764, "unit": "m³"}
